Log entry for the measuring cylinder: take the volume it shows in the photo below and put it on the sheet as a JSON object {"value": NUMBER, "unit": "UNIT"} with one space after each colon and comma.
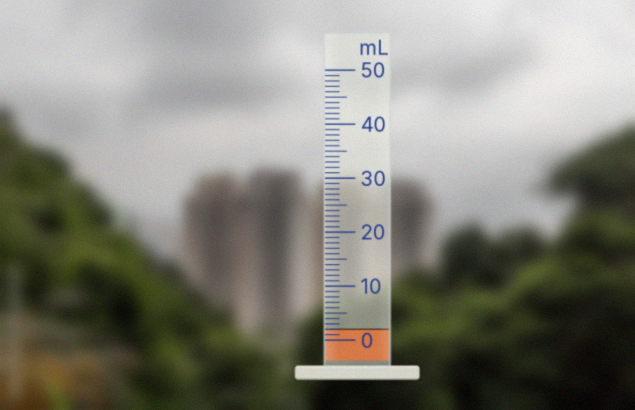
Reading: {"value": 2, "unit": "mL"}
